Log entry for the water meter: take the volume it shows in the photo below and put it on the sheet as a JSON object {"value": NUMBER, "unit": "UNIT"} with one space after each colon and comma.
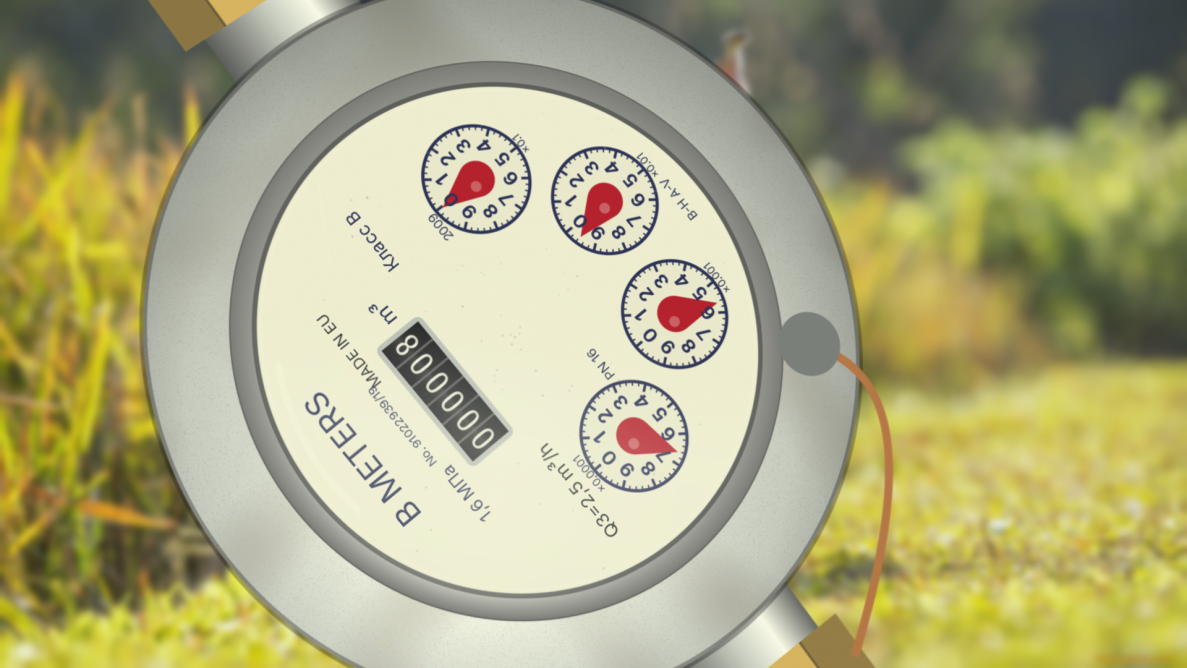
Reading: {"value": 7.9956, "unit": "m³"}
